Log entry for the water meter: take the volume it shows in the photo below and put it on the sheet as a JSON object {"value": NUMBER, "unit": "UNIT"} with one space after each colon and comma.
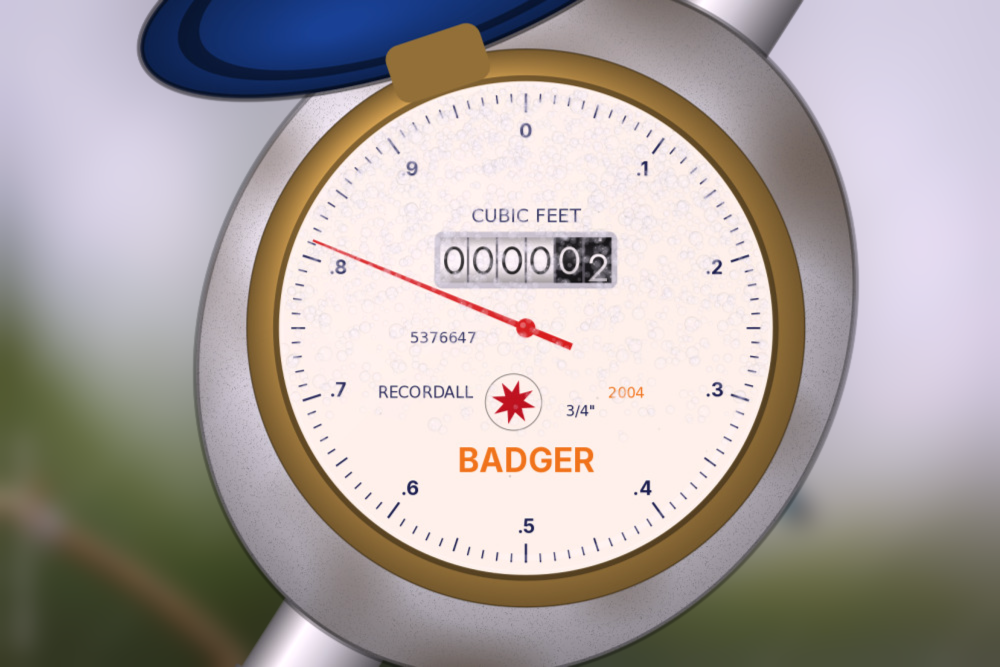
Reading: {"value": 1.81, "unit": "ft³"}
